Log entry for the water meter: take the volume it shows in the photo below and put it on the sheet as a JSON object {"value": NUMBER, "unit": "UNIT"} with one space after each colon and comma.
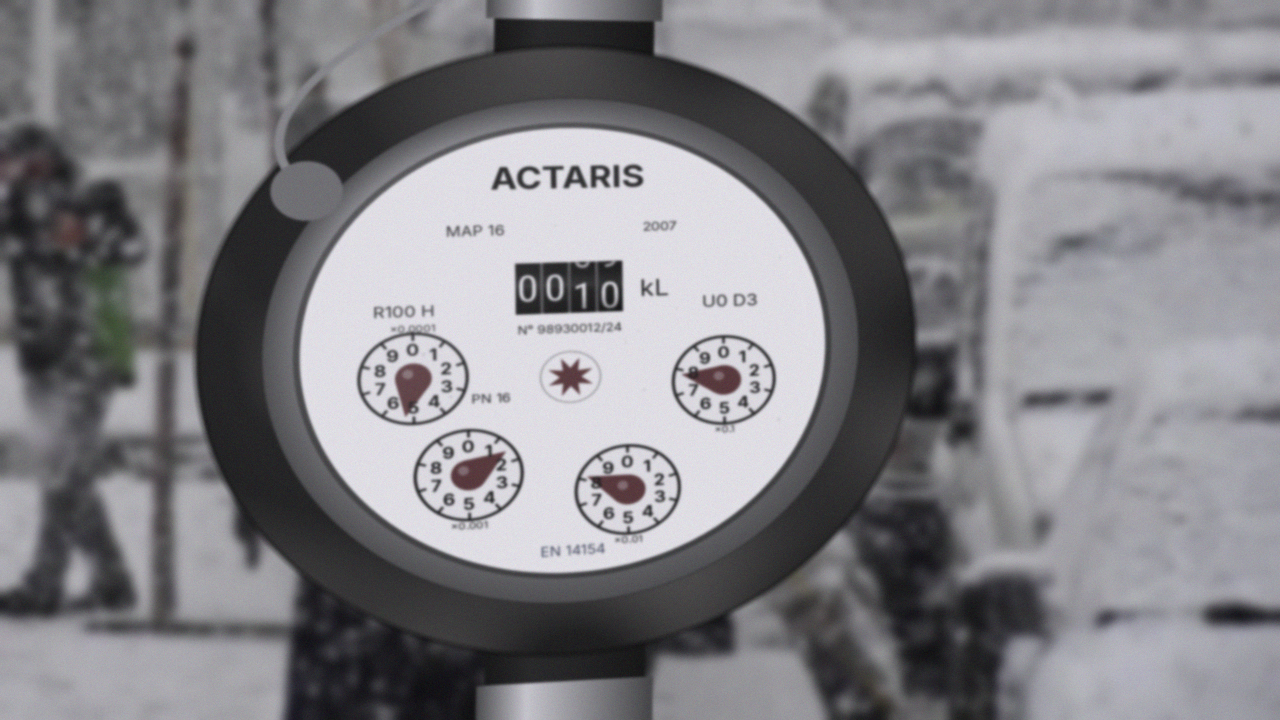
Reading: {"value": 9.7815, "unit": "kL"}
